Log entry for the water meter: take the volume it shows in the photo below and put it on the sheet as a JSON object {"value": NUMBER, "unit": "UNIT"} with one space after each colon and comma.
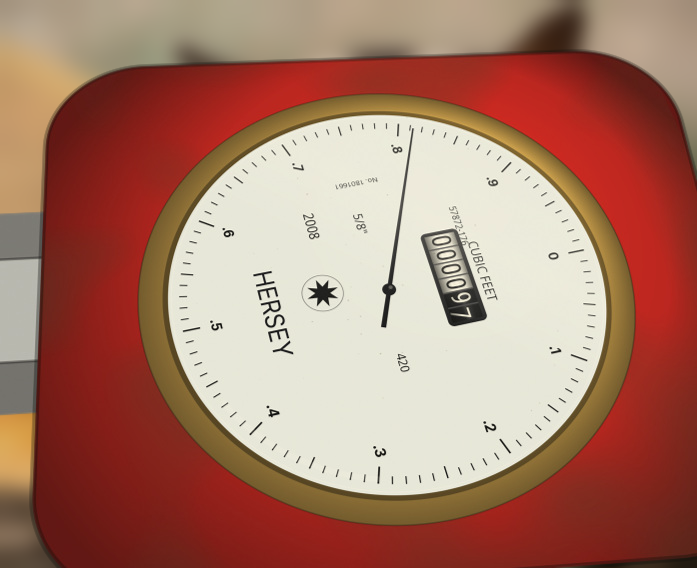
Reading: {"value": 96.81, "unit": "ft³"}
